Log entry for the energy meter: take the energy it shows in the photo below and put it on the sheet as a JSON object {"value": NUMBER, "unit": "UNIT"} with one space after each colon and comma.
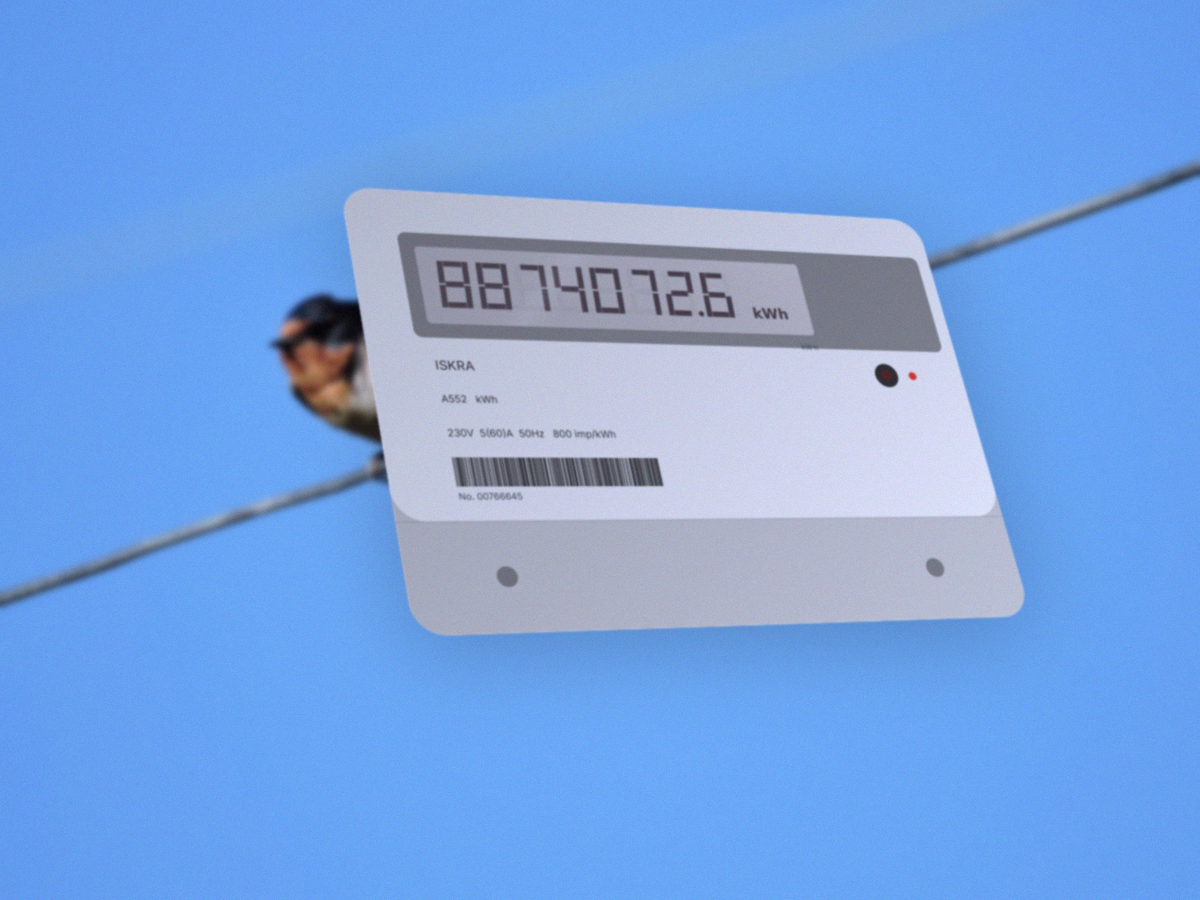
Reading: {"value": 8874072.6, "unit": "kWh"}
